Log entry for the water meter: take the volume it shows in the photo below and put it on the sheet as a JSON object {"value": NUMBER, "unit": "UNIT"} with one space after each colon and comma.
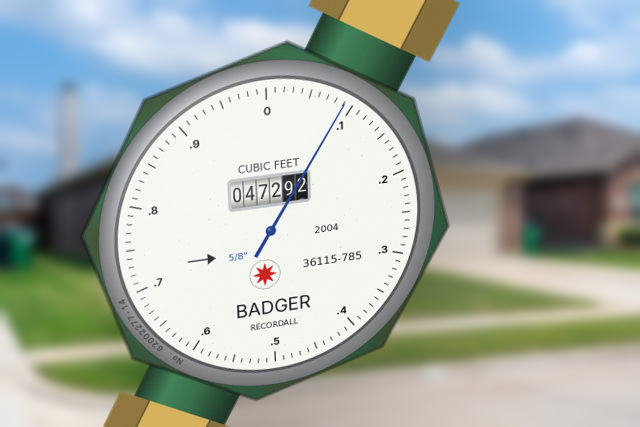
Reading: {"value": 47292.09, "unit": "ft³"}
